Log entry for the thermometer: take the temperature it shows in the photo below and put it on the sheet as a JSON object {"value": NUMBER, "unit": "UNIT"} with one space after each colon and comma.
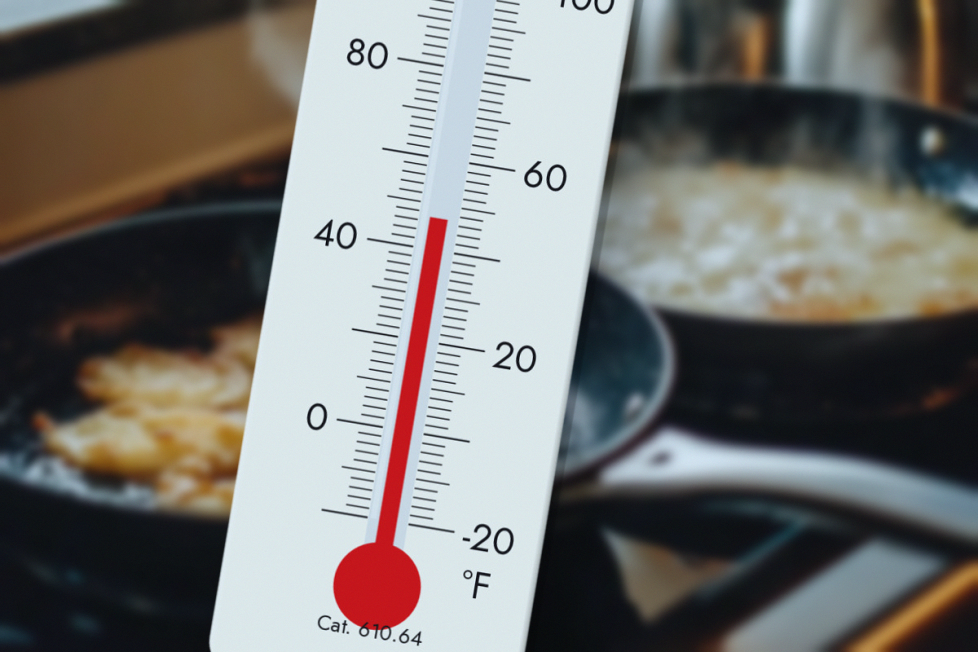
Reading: {"value": 47, "unit": "°F"}
